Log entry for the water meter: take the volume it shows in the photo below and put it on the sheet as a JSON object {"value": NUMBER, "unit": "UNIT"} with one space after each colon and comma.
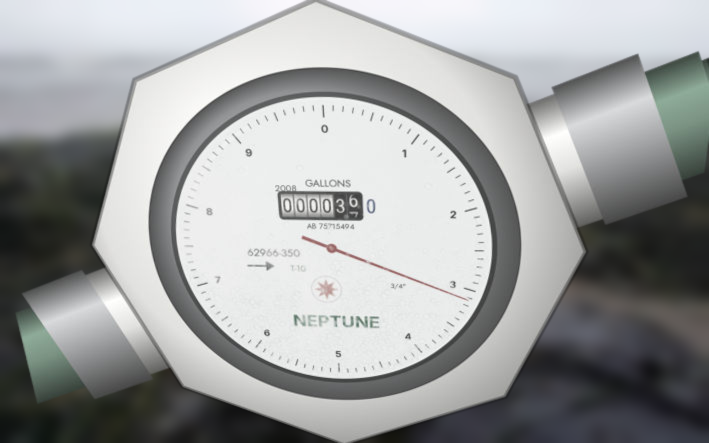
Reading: {"value": 363.1, "unit": "gal"}
